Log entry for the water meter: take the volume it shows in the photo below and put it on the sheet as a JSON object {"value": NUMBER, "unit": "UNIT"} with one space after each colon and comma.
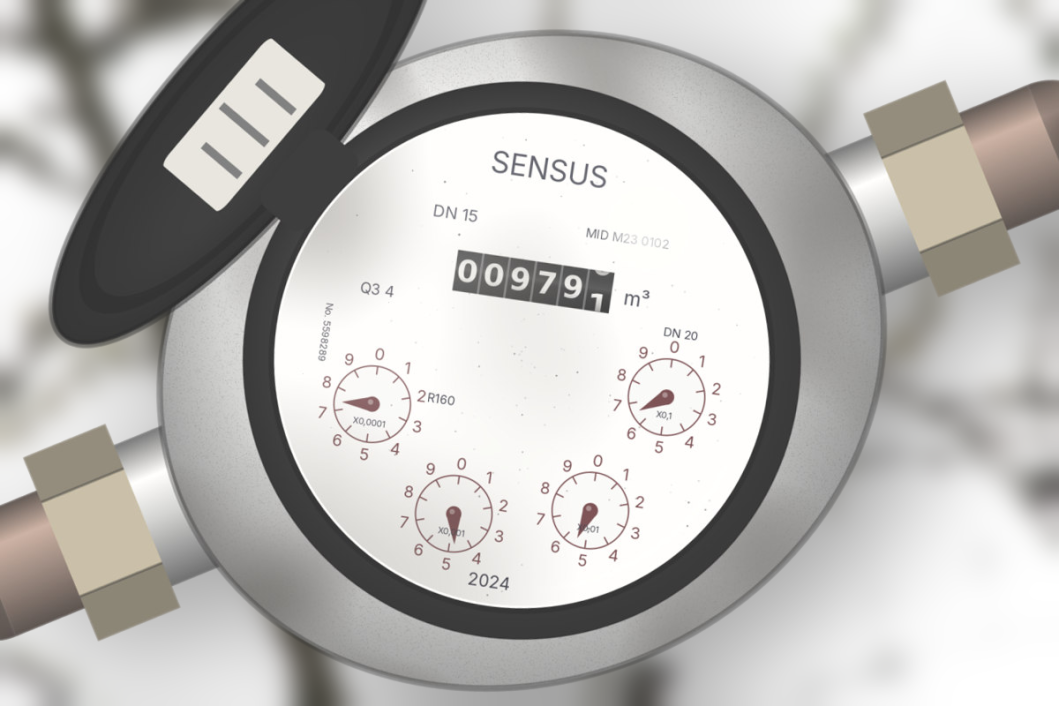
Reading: {"value": 9790.6547, "unit": "m³"}
